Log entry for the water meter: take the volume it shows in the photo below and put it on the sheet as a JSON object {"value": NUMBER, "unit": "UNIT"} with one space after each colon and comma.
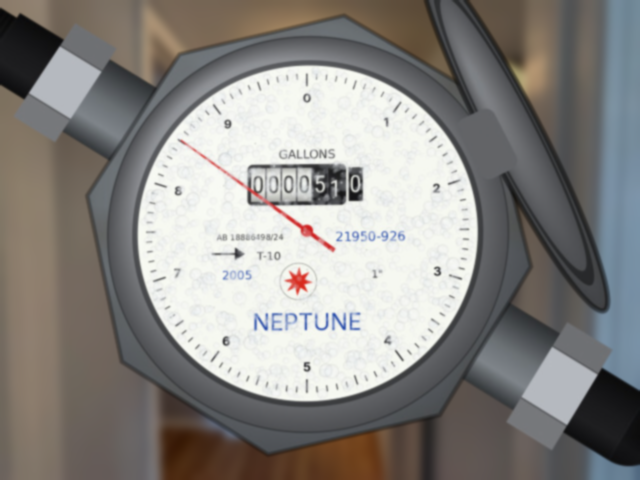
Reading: {"value": 508.5, "unit": "gal"}
